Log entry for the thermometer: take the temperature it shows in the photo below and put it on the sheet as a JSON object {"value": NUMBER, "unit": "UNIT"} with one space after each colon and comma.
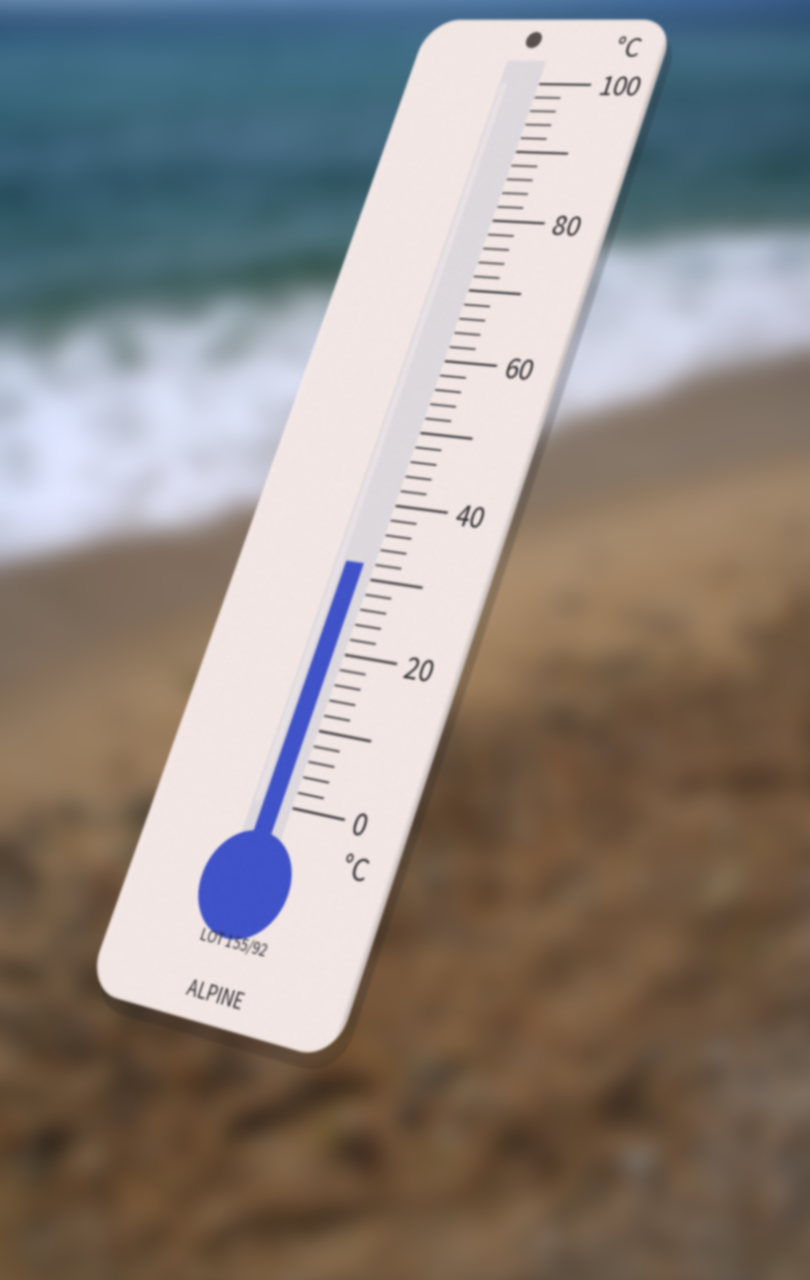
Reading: {"value": 32, "unit": "°C"}
